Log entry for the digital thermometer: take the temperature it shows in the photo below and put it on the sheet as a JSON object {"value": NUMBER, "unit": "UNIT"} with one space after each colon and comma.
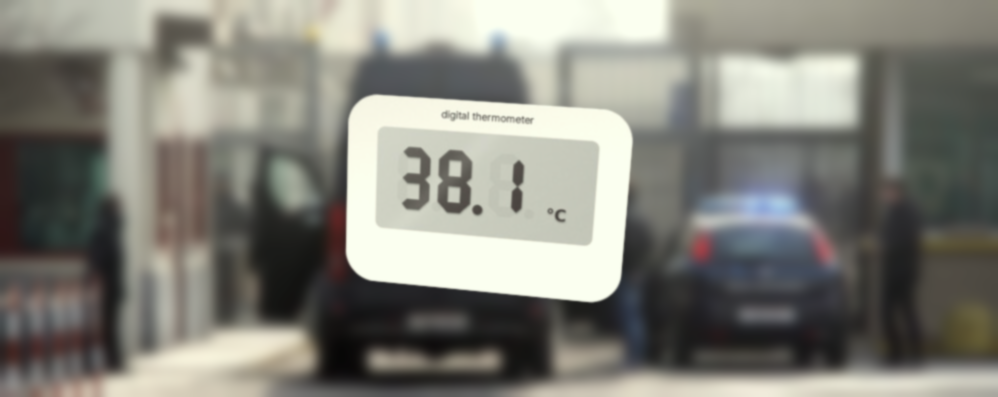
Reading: {"value": 38.1, "unit": "°C"}
